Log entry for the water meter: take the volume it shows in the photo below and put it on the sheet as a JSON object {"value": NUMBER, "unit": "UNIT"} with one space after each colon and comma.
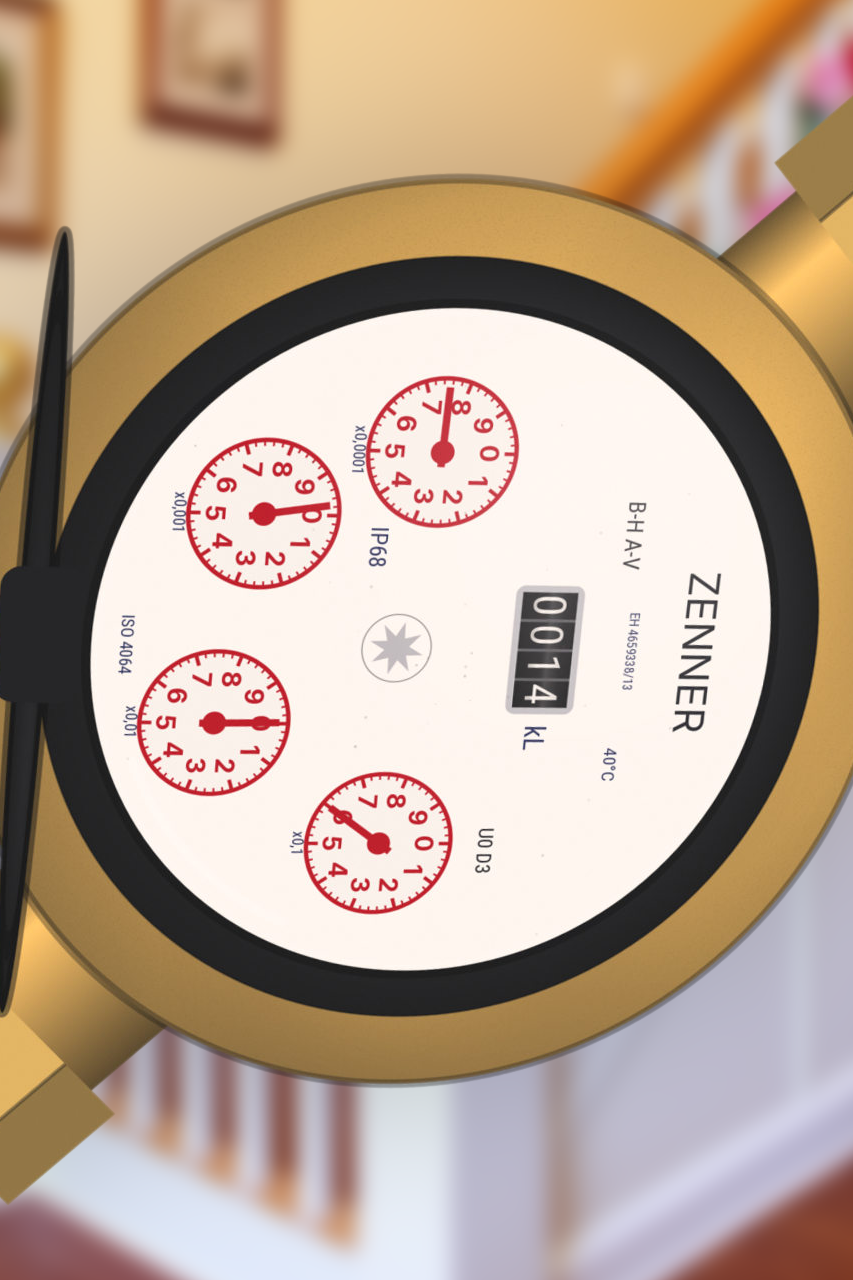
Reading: {"value": 14.5997, "unit": "kL"}
